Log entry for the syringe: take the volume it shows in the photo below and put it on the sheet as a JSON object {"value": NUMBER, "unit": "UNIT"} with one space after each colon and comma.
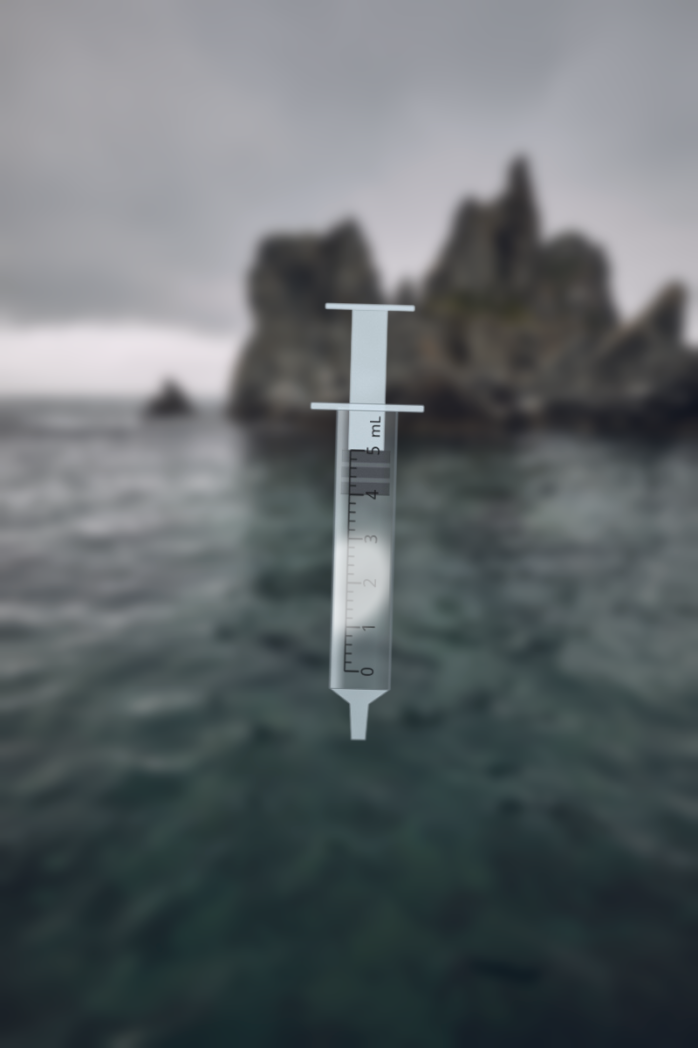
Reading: {"value": 4, "unit": "mL"}
